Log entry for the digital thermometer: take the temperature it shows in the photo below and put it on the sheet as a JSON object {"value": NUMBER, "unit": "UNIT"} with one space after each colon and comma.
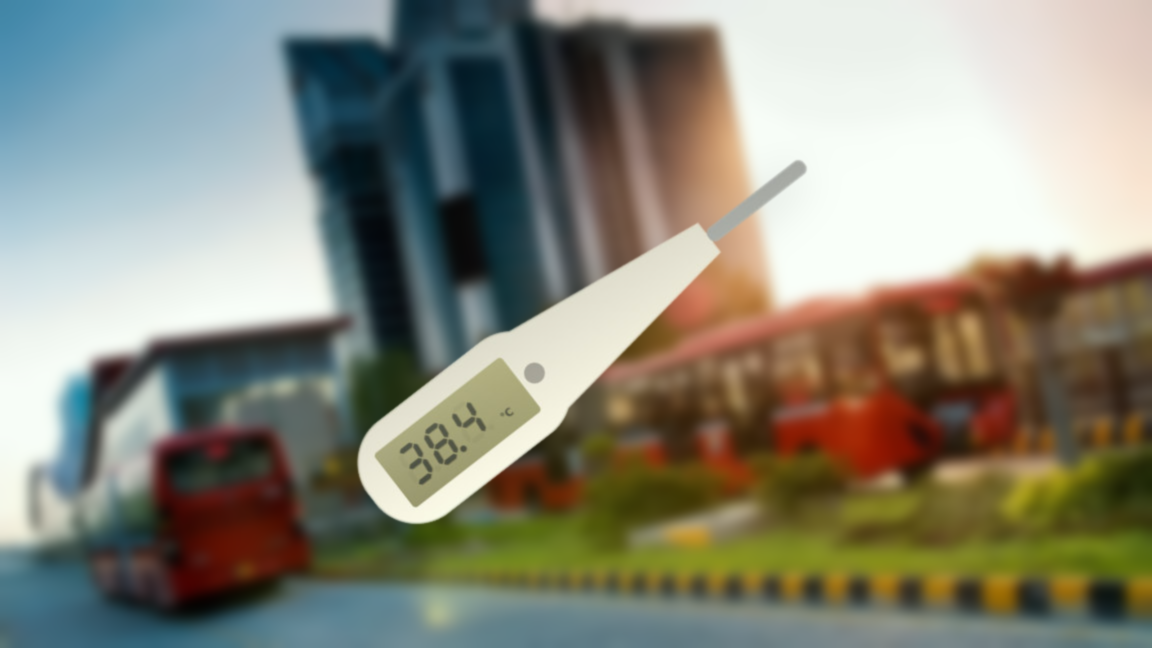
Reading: {"value": 38.4, "unit": "°C"}
